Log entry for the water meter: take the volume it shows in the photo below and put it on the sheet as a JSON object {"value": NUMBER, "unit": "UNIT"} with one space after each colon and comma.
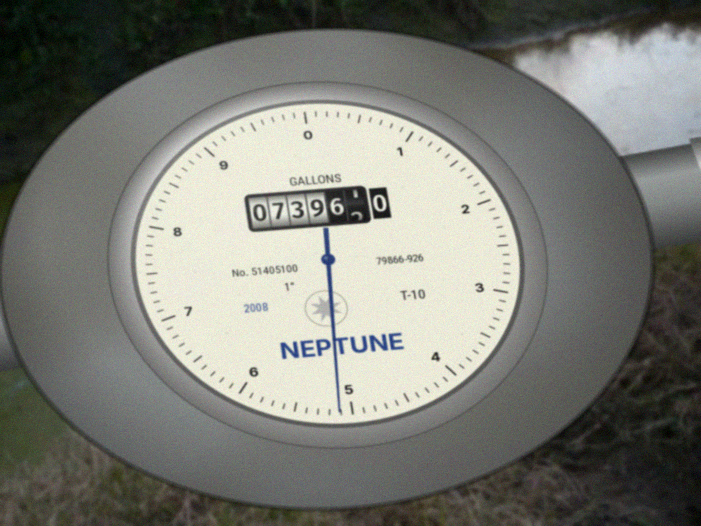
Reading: {"value": 739615.1, "unit": "gal"}
